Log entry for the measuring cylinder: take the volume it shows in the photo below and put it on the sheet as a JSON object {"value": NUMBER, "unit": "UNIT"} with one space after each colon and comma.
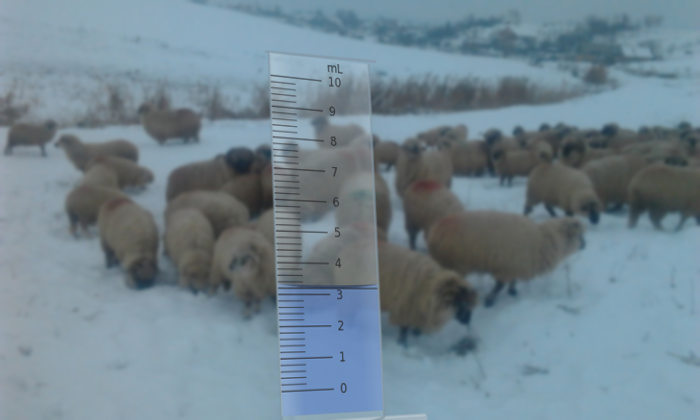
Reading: {"value": 3.2, "unit": "mL"}
